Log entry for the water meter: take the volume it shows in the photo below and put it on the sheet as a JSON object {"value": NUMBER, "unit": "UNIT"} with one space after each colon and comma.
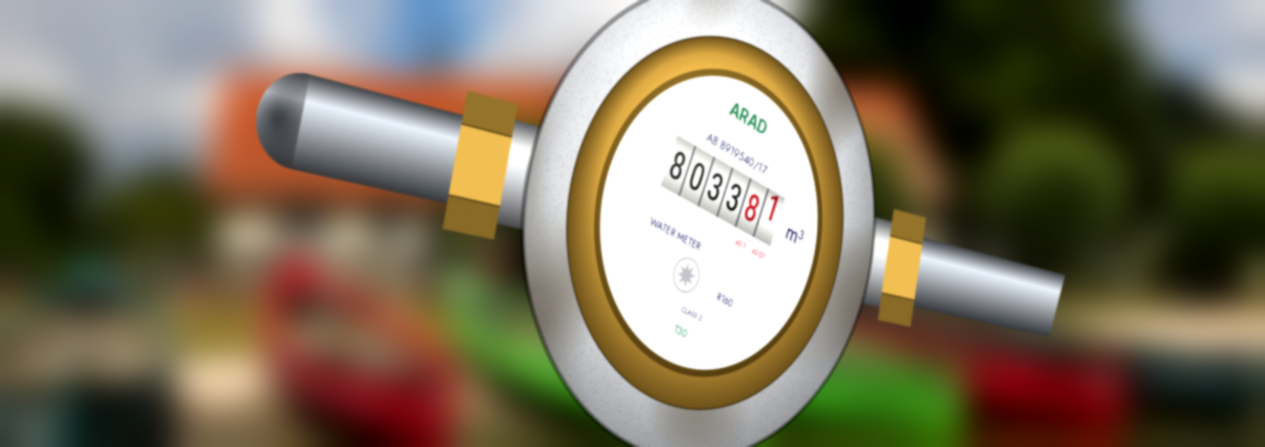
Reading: {"value": 8033.81, "unit": "m³"}
